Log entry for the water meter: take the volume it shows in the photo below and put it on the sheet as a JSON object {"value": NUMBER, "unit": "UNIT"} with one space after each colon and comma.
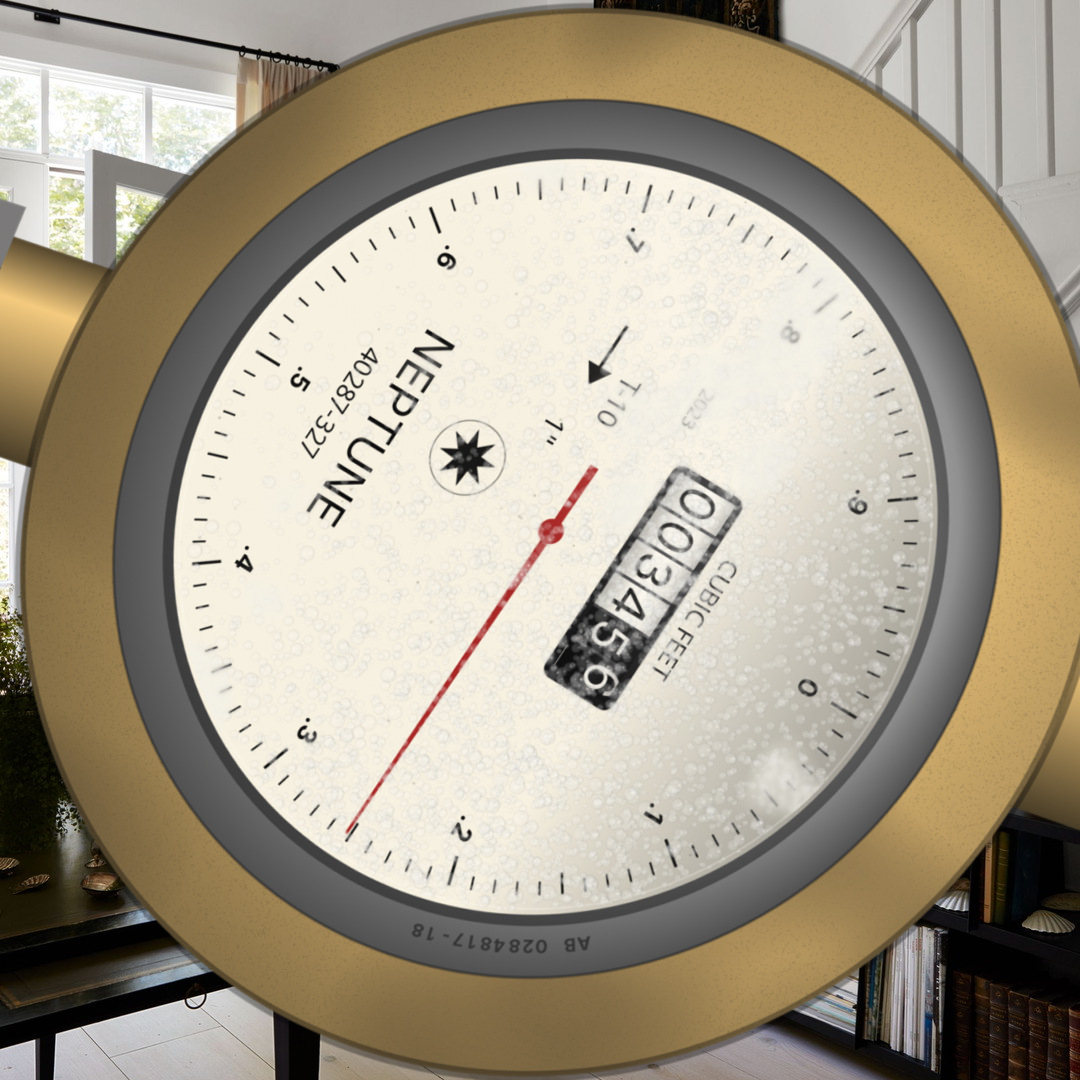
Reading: {"value": 3456.25, "unit": "ft³"}
